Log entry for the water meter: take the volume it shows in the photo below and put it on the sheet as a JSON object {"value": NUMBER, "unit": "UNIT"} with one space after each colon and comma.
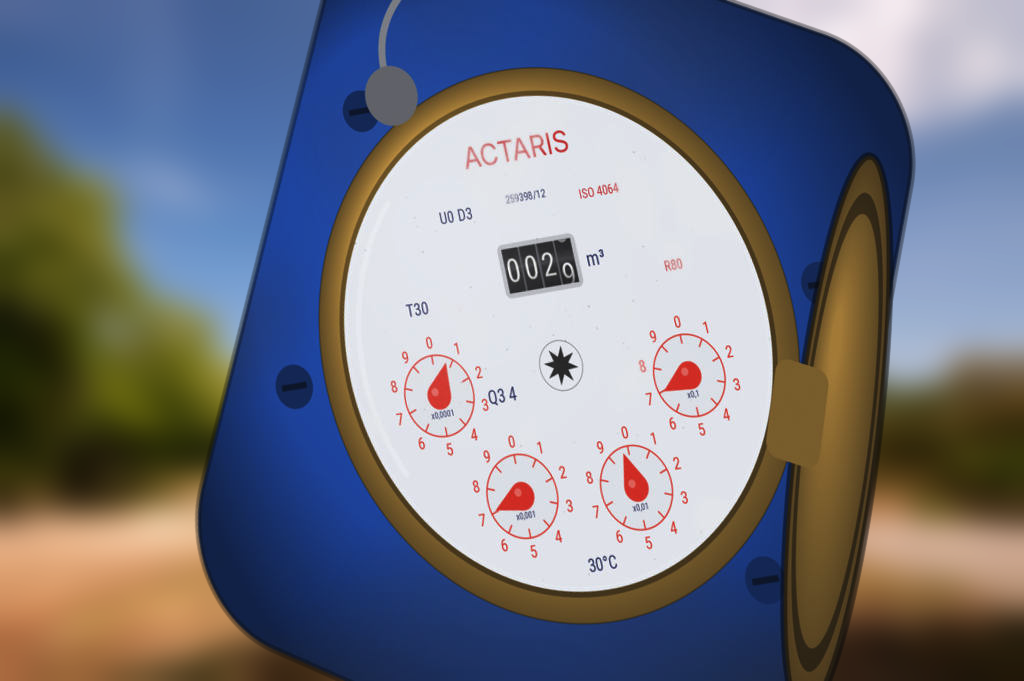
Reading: {"value": 28.6970, "unit": "m³"}
